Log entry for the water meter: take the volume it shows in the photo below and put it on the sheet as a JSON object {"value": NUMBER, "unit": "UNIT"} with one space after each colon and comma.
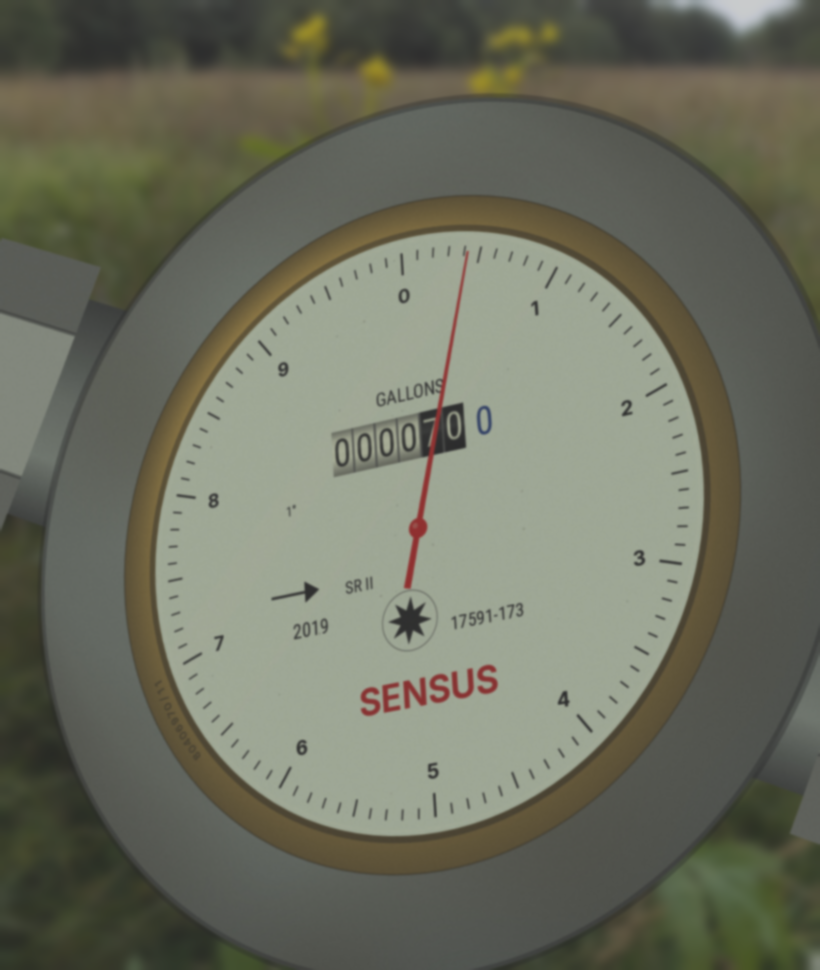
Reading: {"value": 700.4, "unit": "gal"}
